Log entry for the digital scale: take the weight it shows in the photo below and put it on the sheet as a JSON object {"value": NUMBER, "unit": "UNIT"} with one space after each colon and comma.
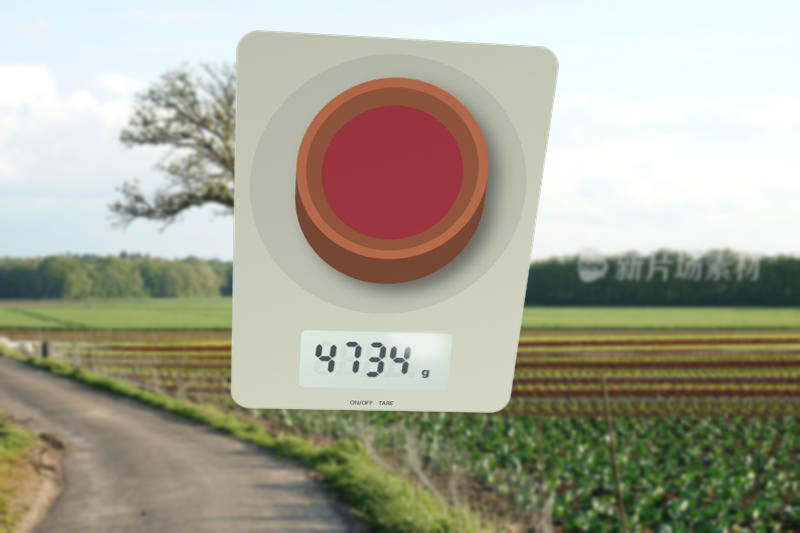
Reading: {"value": 4734, "unit": "g"}
